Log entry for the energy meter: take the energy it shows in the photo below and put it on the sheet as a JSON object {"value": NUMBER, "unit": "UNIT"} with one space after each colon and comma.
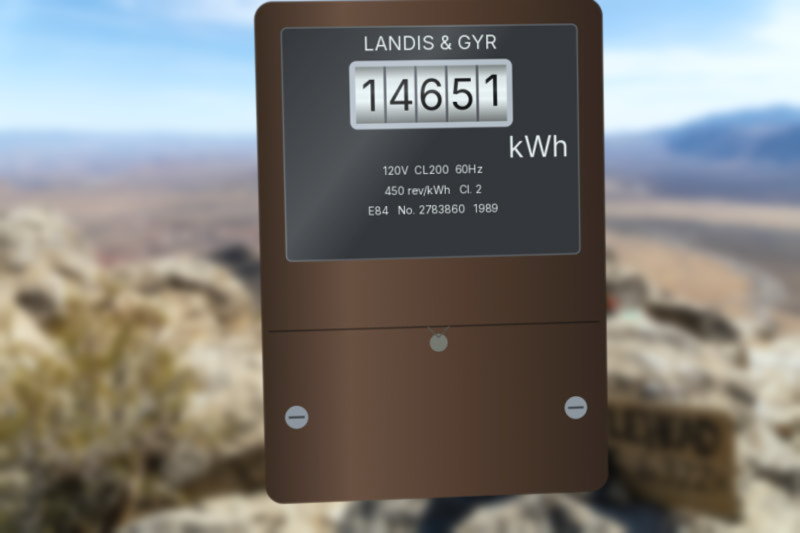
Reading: {"value": 14651, "unit": "kWh"}
